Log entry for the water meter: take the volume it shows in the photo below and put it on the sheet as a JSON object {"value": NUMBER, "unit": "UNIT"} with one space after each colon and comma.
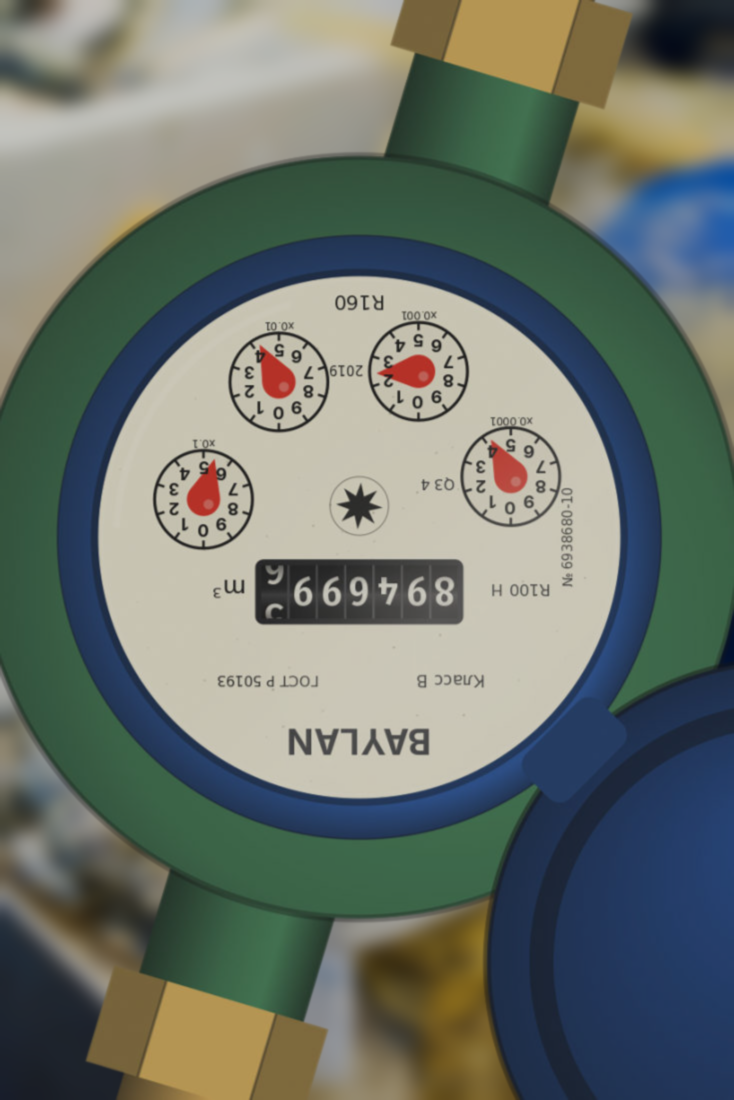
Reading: {"value": 8946995.5424, "unit": "m³"}
